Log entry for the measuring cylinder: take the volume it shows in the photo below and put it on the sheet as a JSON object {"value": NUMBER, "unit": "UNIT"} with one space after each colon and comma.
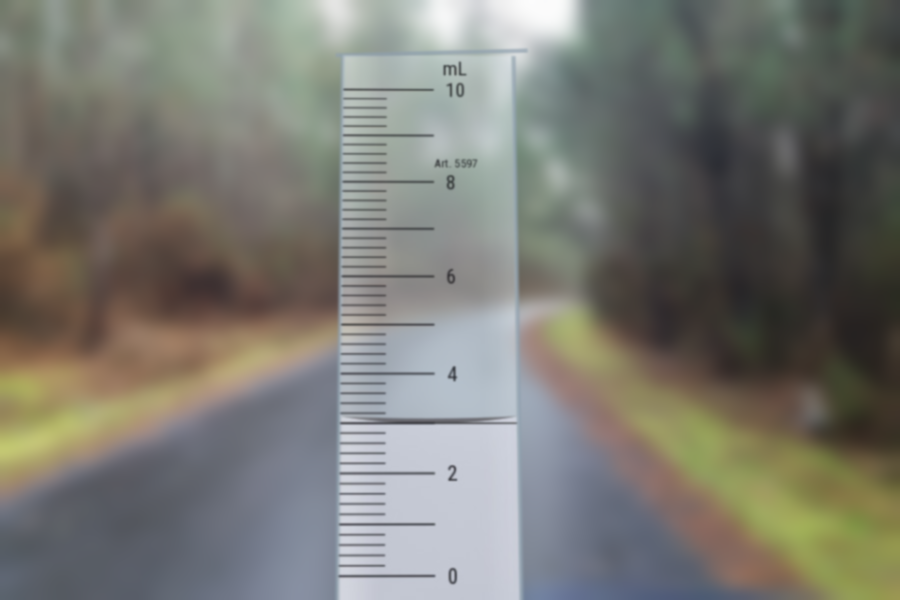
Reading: {"value": 3, "unit": "mL"}
